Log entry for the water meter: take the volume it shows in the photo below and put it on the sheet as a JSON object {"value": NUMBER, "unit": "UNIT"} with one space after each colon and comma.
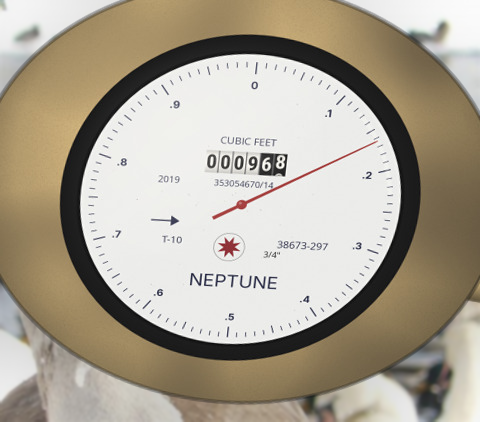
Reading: {"value": 968.16, "unit": "ft³"}
